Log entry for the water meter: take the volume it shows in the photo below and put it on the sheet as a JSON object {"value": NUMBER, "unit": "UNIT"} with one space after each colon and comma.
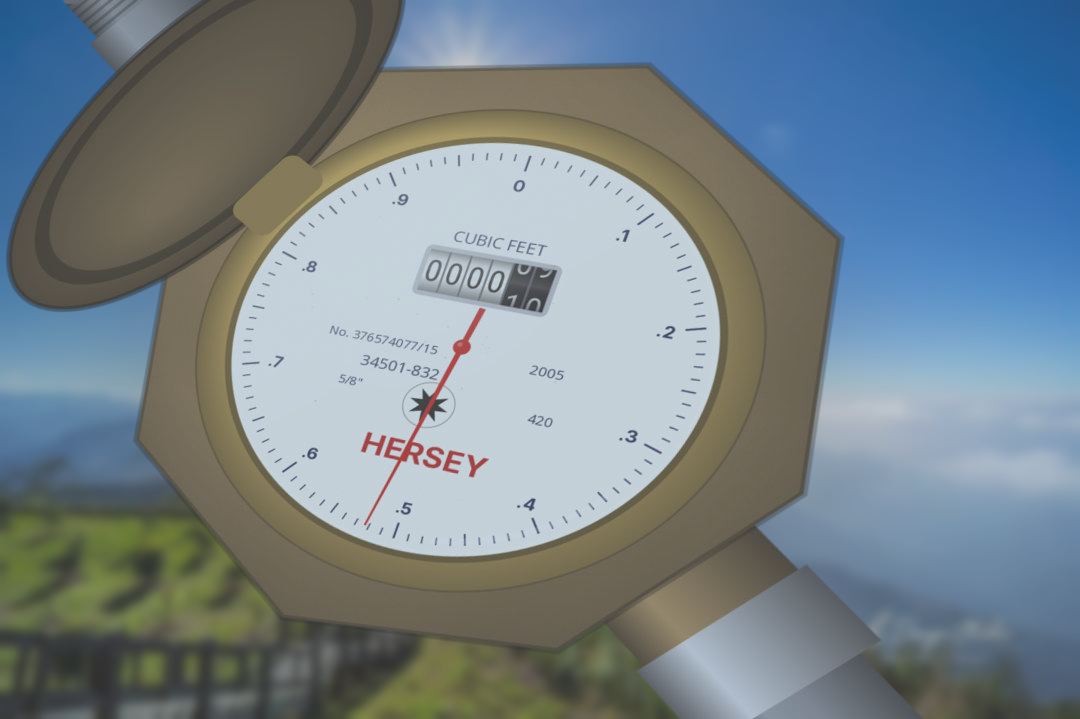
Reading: {"value": 9.52, "unit": "ft³"}
